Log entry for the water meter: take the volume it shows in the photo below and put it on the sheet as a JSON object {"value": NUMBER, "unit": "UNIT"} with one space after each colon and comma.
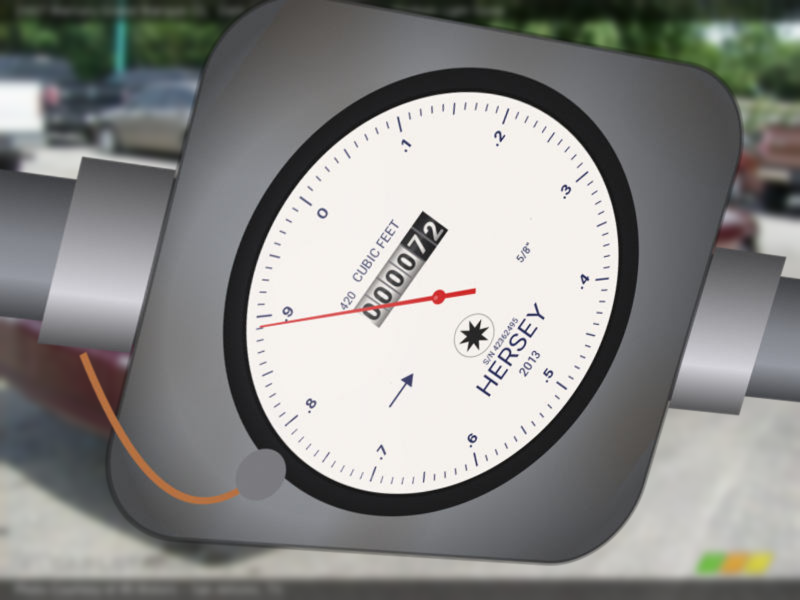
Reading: {"value": 71.89, "unit": "ft³"}
